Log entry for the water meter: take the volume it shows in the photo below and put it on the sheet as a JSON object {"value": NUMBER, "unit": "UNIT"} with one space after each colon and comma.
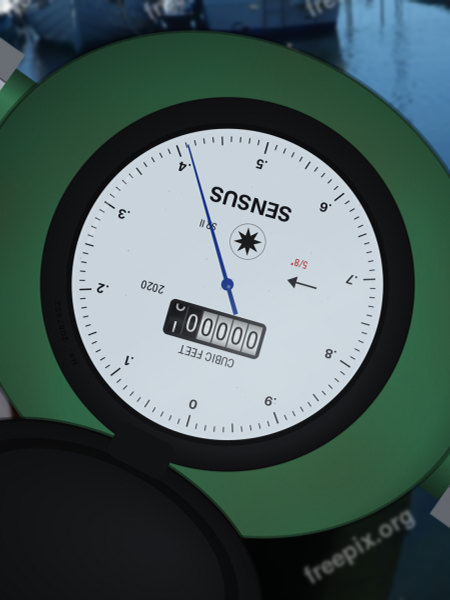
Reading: {"value": 1.41, "unit": "ft³"}
